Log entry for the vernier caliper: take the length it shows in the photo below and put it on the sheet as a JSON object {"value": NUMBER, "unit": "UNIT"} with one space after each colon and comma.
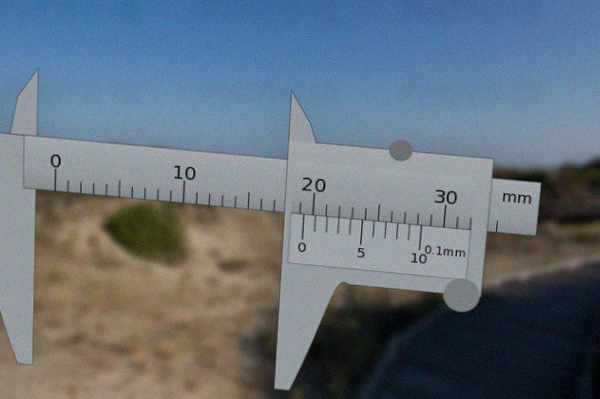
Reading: {"value": 19.3, "unit": "mm"}
